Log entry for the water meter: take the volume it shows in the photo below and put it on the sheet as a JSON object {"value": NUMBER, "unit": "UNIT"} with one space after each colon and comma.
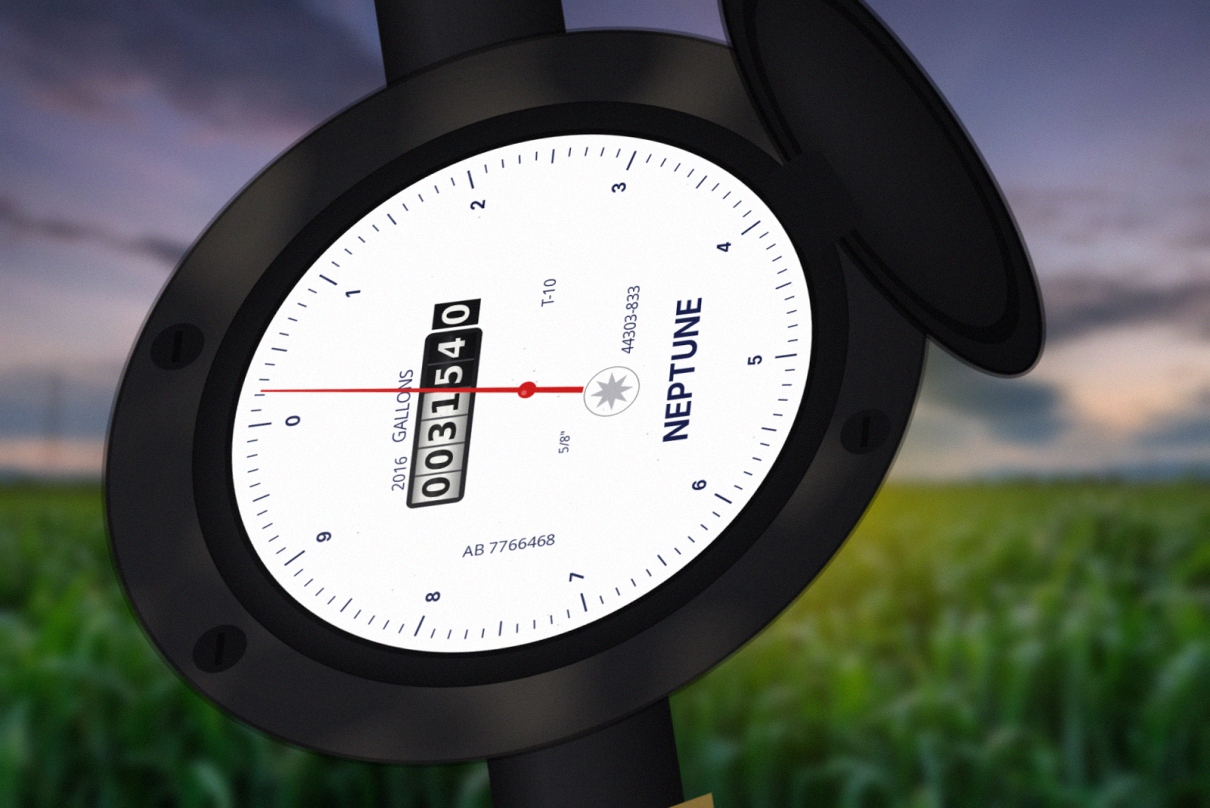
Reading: {"value": 31540.2, "unit": "gal"}
